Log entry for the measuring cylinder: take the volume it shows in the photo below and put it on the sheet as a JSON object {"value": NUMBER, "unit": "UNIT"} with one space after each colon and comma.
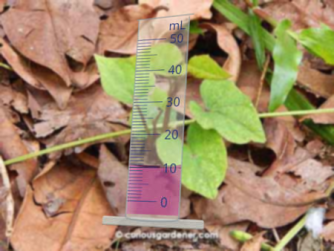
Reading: {"value": 10, "unit": "mL"}
